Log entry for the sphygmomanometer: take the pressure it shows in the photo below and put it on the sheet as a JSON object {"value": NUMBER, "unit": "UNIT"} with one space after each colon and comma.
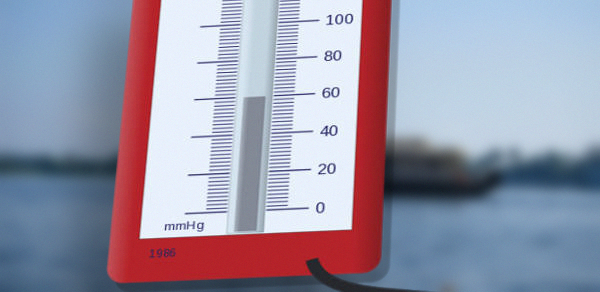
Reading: {"value": 60, "unit": "mmHg"}
